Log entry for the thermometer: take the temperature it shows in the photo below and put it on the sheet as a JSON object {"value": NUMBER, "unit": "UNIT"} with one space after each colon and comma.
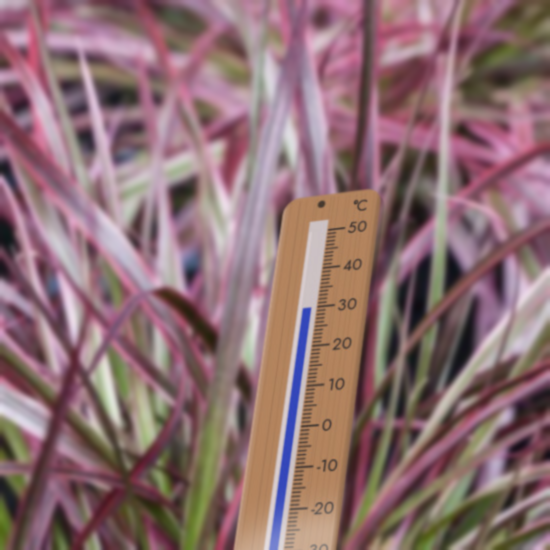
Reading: {"value": 30, "unit": "°C"}
